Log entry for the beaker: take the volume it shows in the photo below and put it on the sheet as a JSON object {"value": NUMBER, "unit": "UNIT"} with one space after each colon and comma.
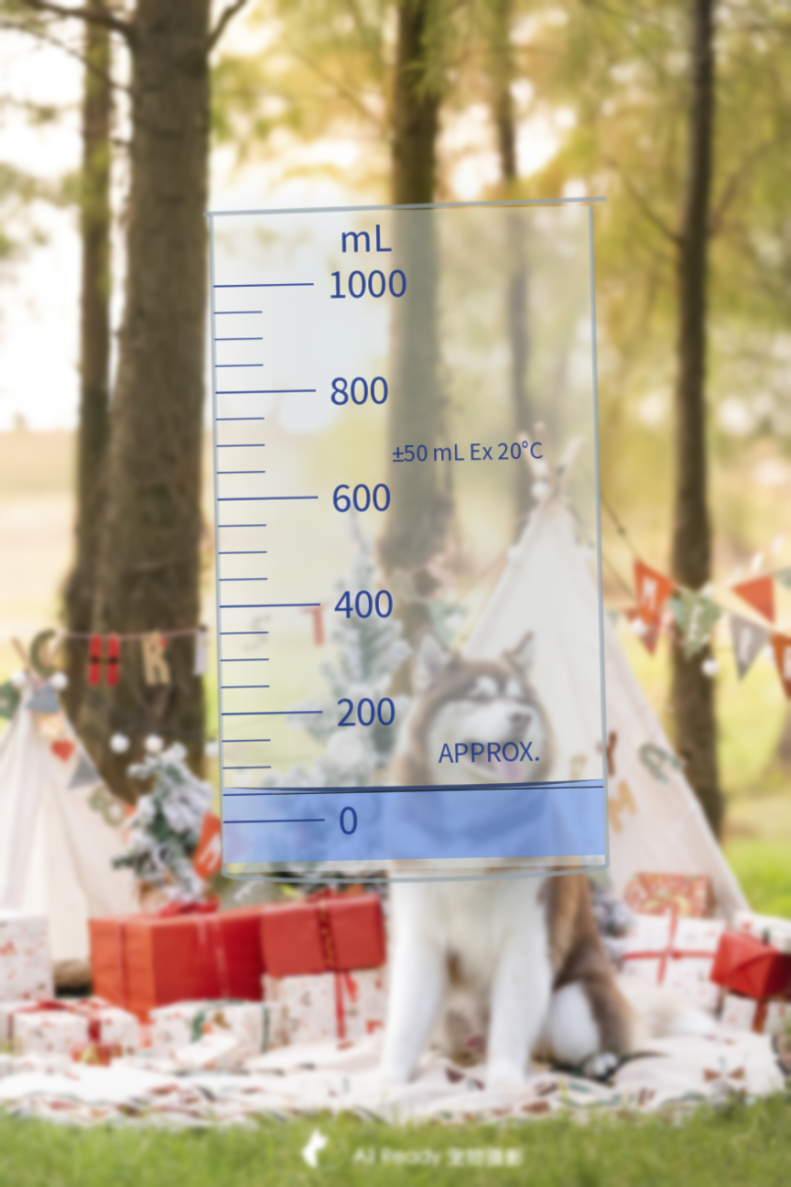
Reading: {"value": 50, "unit": "mL"}
